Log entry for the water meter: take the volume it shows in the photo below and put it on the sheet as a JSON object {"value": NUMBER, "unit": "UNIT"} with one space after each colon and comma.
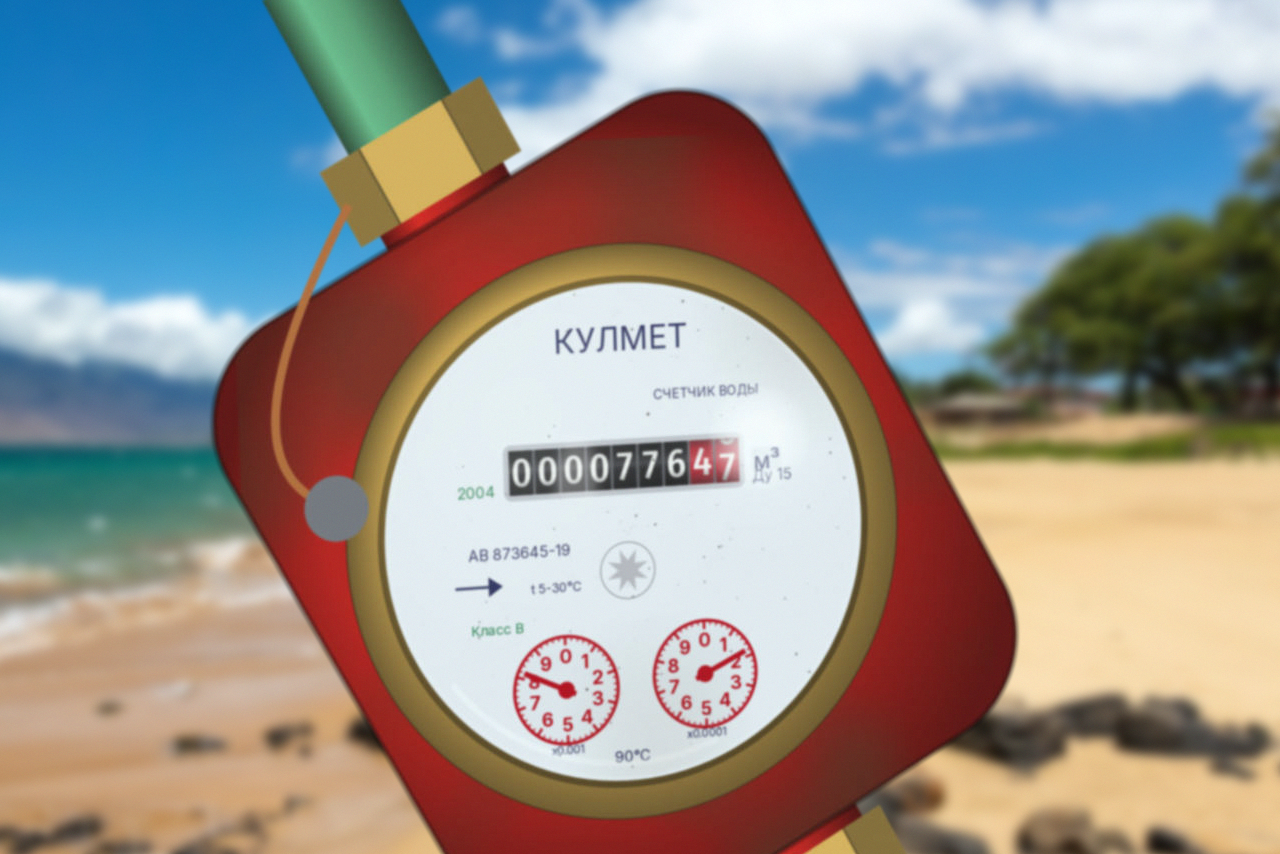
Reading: {"value": 776.4681, "unit": "m³"}
